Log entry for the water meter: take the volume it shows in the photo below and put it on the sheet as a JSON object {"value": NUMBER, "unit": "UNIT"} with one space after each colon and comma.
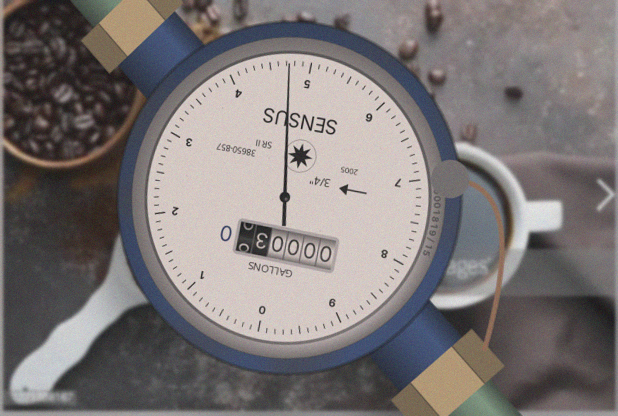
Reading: {"value": 384.7, "unit": "gal"}
